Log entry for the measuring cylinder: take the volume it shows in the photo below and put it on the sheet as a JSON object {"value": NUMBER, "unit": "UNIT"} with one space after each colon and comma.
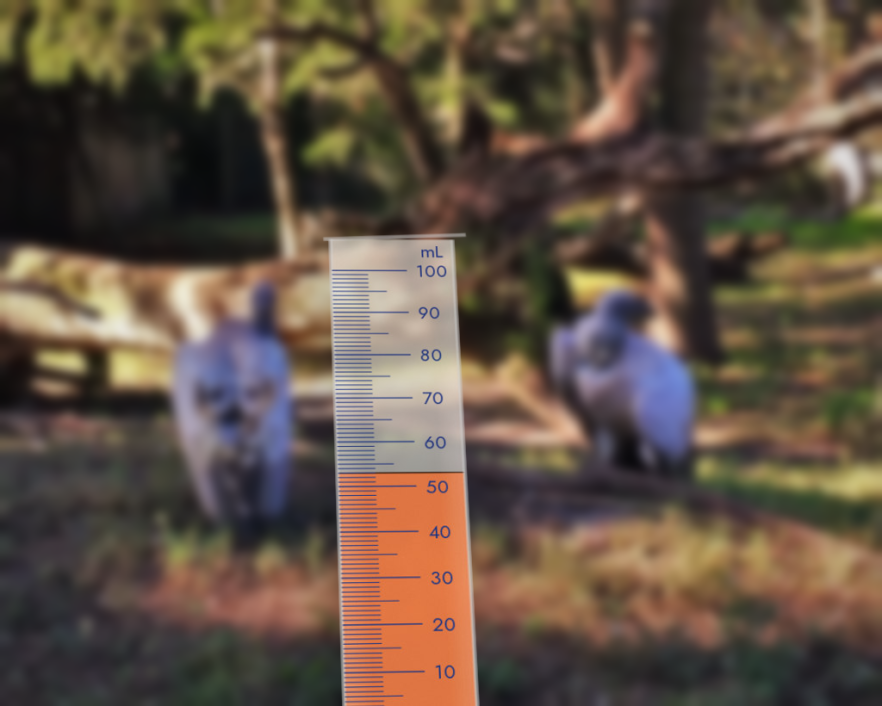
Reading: {"value": 53, "unit": "mL"}
